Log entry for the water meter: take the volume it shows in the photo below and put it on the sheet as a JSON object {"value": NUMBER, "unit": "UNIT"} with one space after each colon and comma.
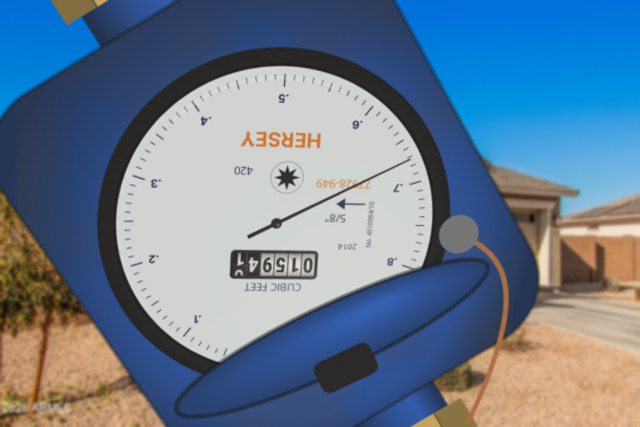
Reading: {"value": 15940.67, "unit": "ft³"}
